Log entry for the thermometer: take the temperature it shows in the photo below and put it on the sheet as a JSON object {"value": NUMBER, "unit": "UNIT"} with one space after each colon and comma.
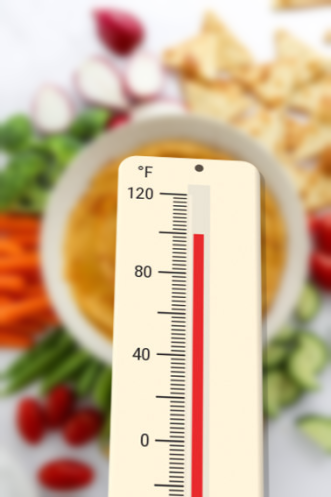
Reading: {"value": 100, "unit": "°F"}
